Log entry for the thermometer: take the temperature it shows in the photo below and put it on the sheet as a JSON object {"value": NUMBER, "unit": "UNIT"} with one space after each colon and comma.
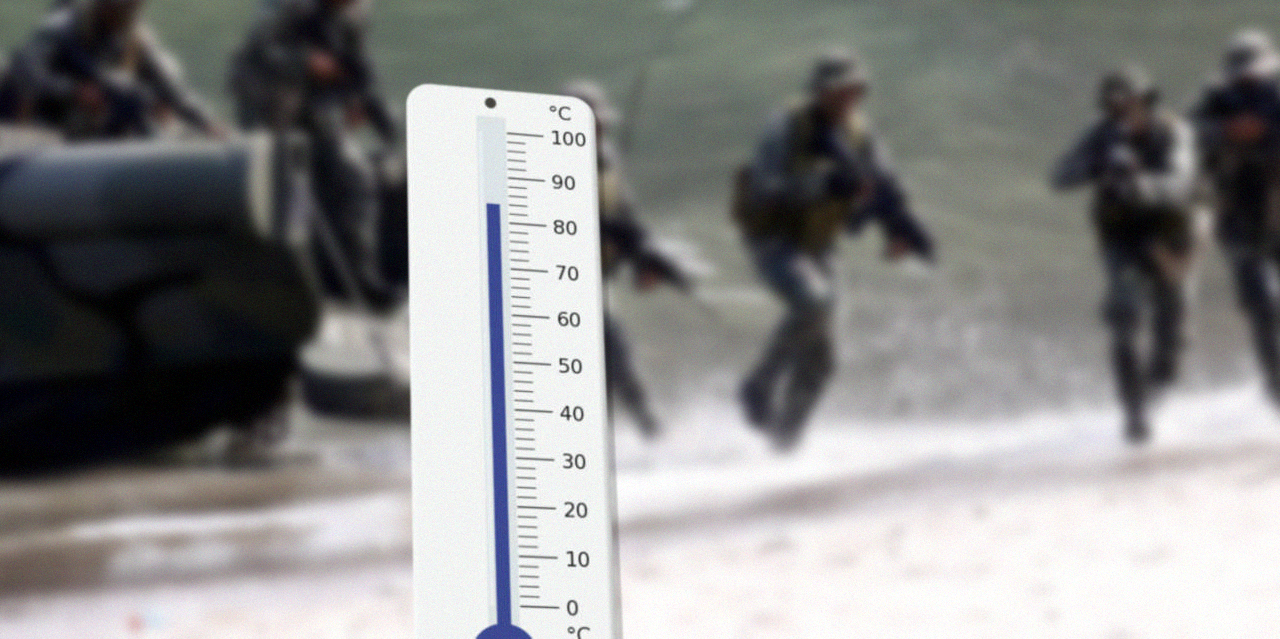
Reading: {"value": 84, "unit": "°C"}
